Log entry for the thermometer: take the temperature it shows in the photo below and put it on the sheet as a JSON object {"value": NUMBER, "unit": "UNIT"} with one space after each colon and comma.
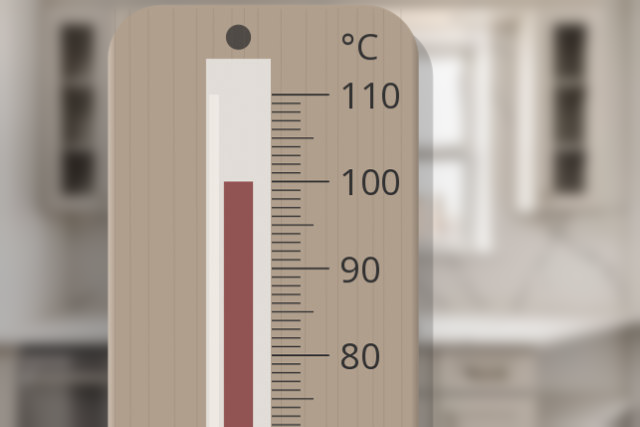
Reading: {"value": 100, "unit": "°C"}
